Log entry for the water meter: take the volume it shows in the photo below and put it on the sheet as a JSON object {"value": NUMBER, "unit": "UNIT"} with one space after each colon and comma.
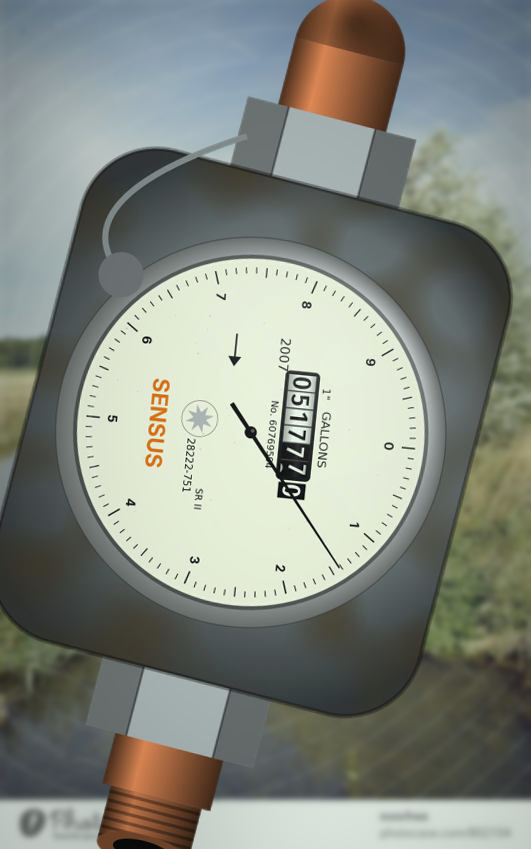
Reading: {"value": 517771.4, "unit": "gal"}
